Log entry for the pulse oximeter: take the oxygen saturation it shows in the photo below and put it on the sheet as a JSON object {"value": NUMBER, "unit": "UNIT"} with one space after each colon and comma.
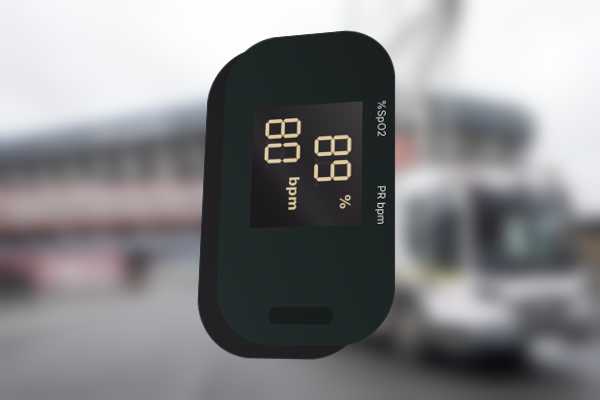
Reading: {"value": 89, "unit": "%"}
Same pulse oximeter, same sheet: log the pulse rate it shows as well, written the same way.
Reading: {"value": 80, "unit": "bpm"}
